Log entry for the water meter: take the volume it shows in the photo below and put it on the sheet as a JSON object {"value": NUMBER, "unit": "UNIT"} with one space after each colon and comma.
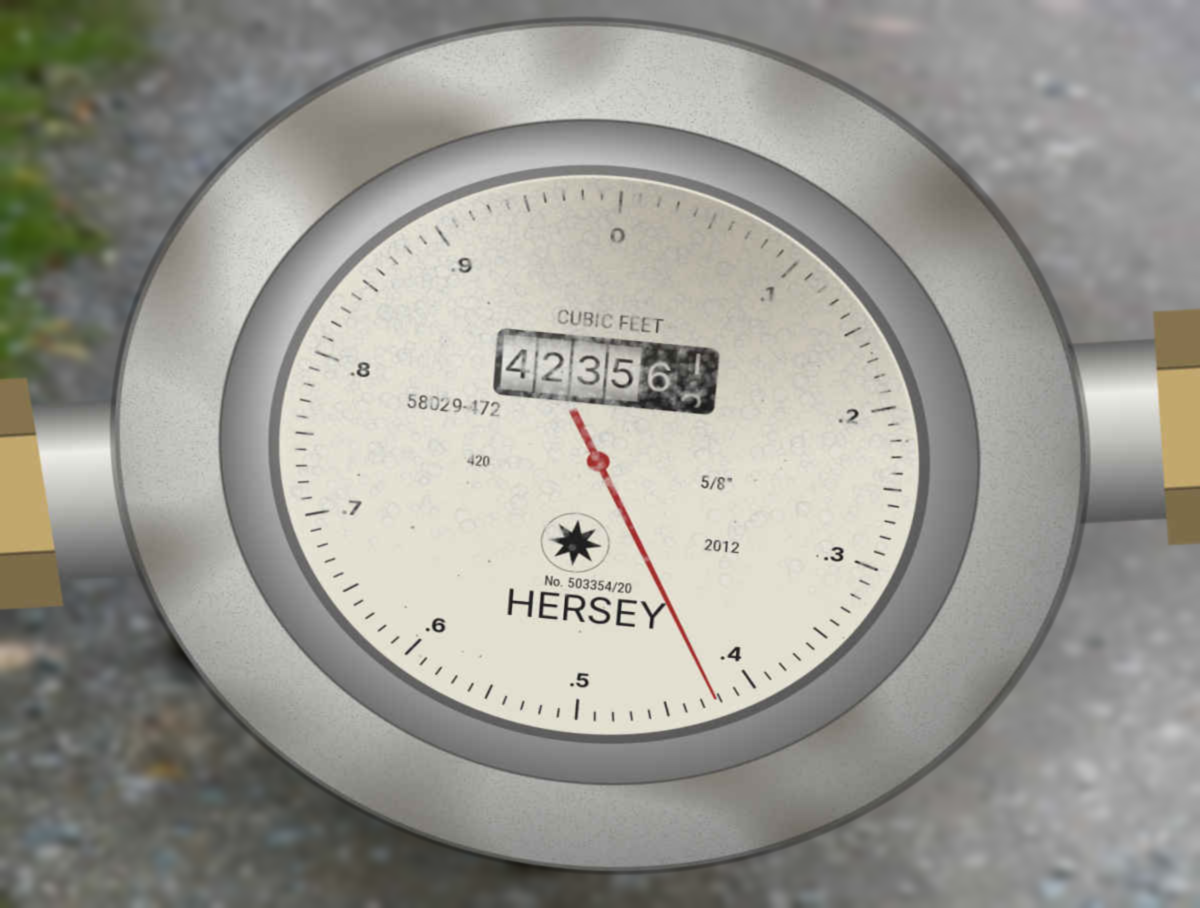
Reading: {"value": 423561.42, "unit": "ft³"}
